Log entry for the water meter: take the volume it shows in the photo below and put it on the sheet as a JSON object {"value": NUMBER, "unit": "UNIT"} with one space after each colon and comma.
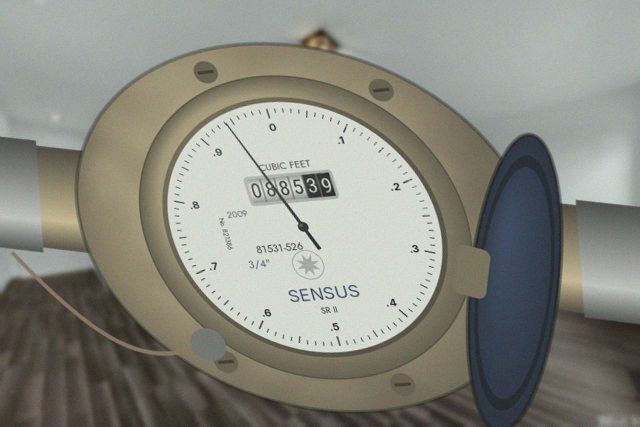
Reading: {"value": 88538.94, "unit": "ft³"}
